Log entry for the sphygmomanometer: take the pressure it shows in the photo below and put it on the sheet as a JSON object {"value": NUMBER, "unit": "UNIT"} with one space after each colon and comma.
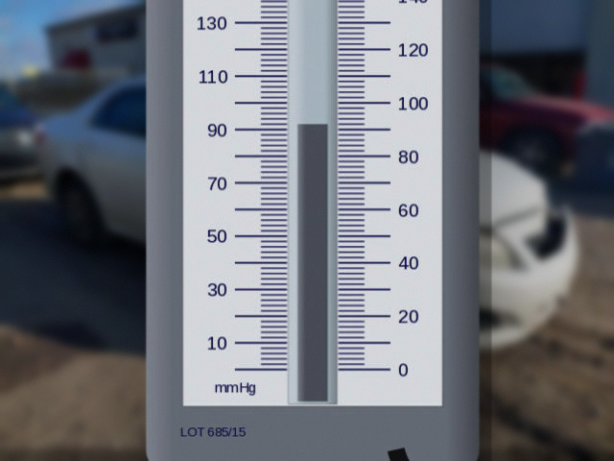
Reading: {"value": 92, "unit": "mmHg"}
